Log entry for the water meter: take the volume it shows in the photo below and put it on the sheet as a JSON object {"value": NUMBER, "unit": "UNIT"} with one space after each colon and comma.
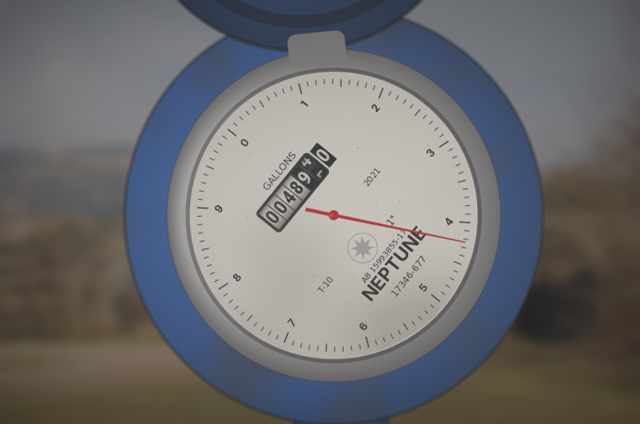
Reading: {"value": 48944.2, "unit": "gal"}
